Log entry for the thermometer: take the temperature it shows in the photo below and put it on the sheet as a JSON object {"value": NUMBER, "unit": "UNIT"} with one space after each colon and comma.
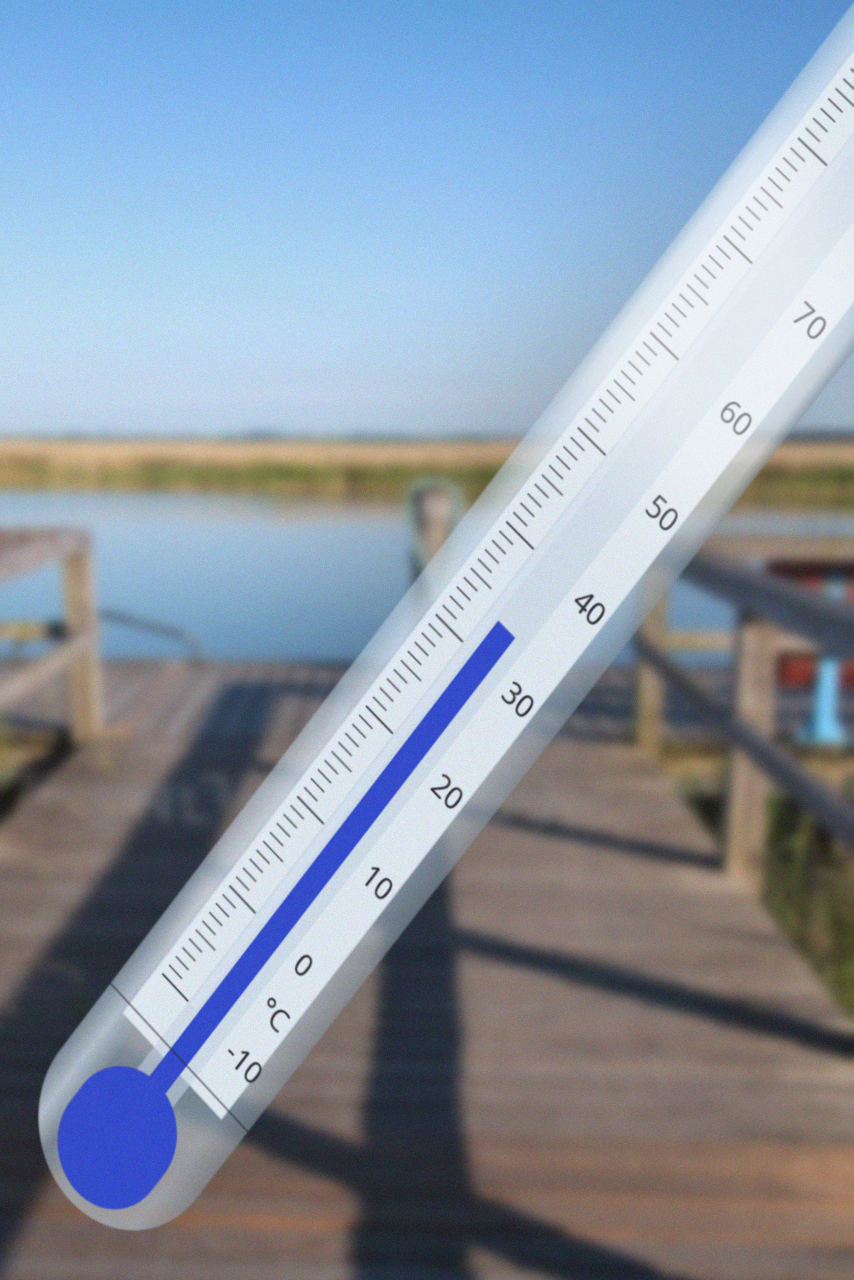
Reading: {"value": 33.5, "unit": "°C"}
